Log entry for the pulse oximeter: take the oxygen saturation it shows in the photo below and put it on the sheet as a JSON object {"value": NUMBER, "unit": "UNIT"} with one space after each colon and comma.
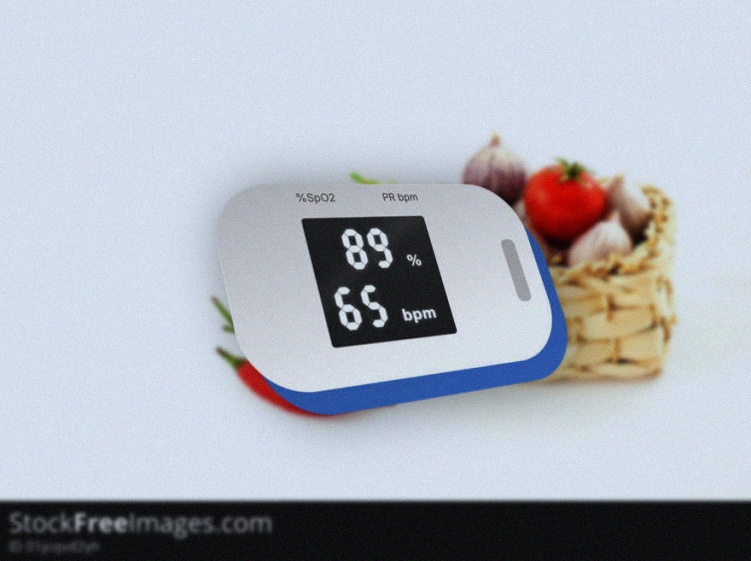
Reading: {"value": 89, "unit": "%"}
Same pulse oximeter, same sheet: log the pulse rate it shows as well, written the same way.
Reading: {"value": 65, "unit": "bpm"}
